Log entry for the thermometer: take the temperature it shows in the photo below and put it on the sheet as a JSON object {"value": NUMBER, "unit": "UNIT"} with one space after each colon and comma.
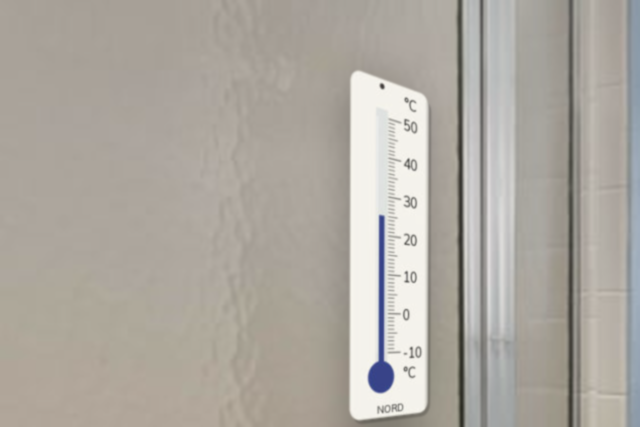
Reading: {"value": 25, "unit": "°C"}
